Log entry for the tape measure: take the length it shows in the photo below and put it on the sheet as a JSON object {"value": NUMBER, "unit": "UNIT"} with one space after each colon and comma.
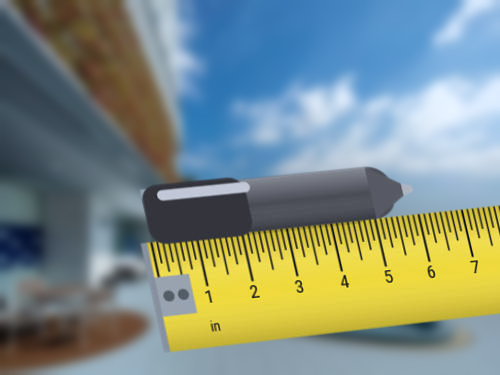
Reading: {"value": 6, "unit": "in"}
